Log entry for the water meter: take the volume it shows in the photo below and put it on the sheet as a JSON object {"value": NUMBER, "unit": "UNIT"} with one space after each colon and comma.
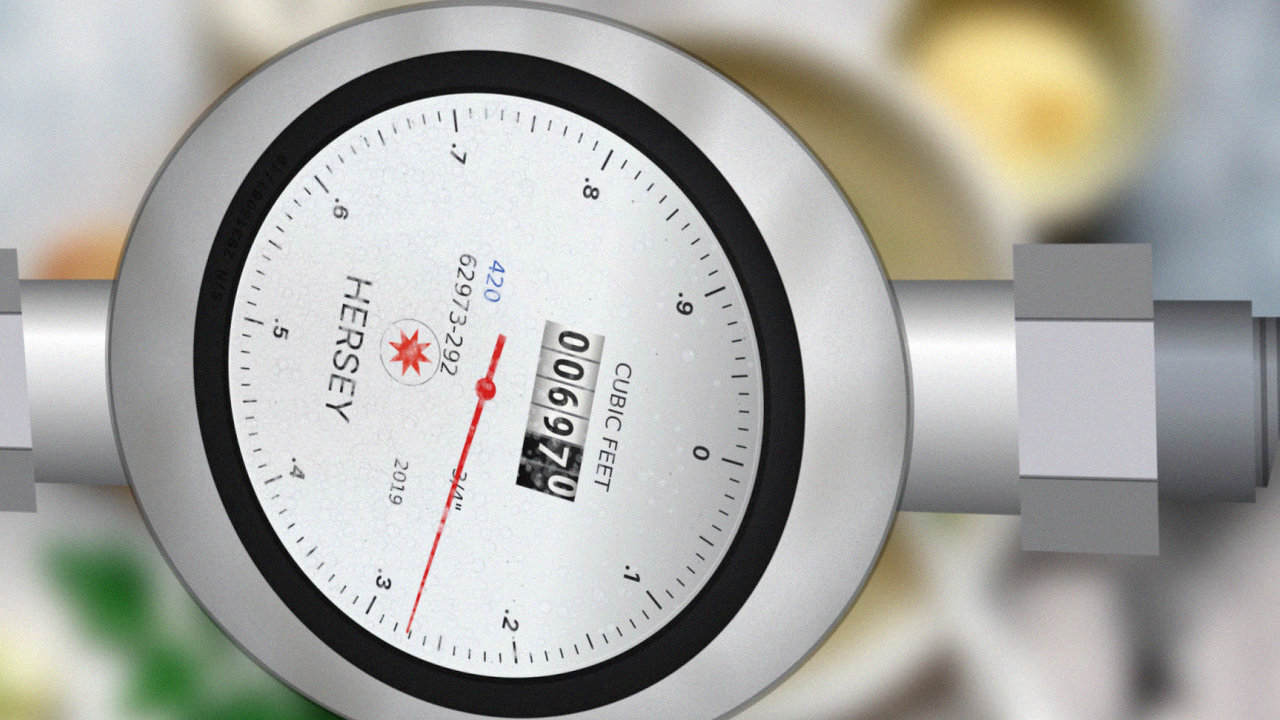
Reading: {"value": 6970.27, "unit": "ft³"}
